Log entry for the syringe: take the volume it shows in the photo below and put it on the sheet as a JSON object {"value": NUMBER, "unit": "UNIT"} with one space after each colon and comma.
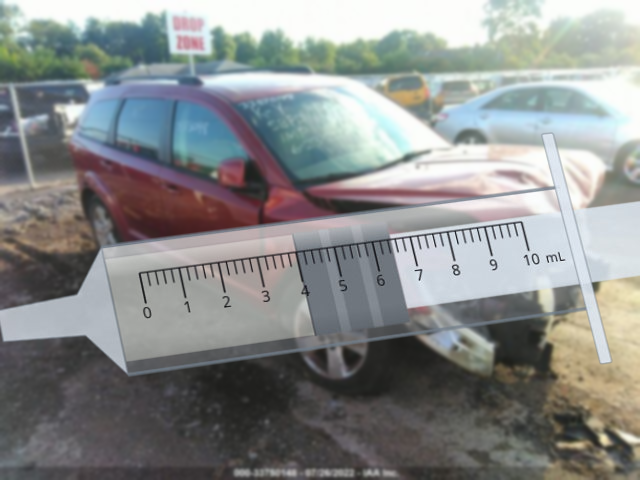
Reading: {"value": 4, "unit": "mL"}
